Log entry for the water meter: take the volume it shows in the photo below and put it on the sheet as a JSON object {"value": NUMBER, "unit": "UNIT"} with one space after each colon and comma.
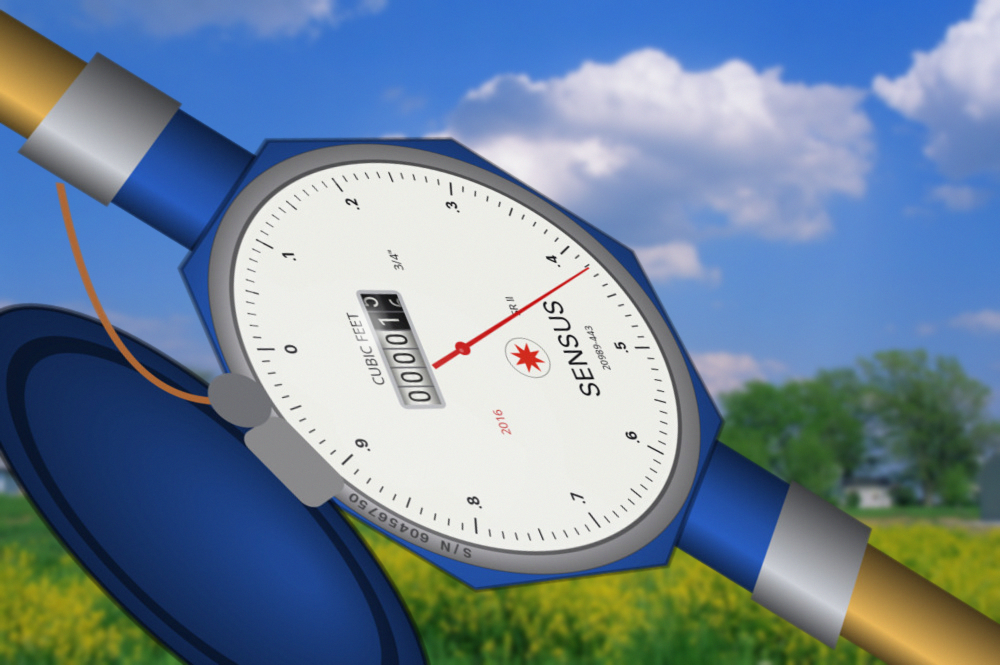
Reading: {"value": 15.42, "unit": "ft³"}
